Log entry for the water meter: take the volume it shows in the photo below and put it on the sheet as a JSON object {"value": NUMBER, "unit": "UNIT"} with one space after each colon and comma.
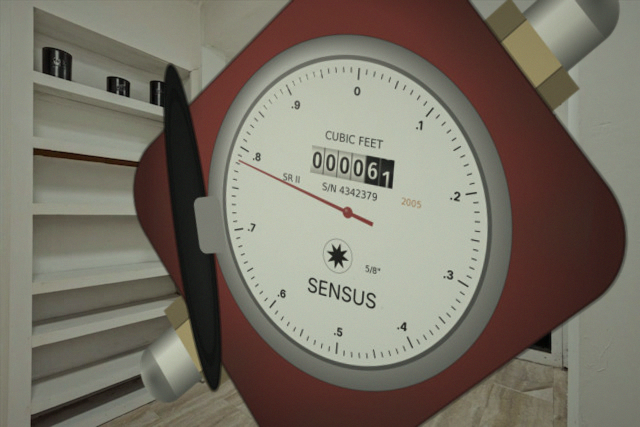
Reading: {"value": 60.78, "unit": "ft³"}
